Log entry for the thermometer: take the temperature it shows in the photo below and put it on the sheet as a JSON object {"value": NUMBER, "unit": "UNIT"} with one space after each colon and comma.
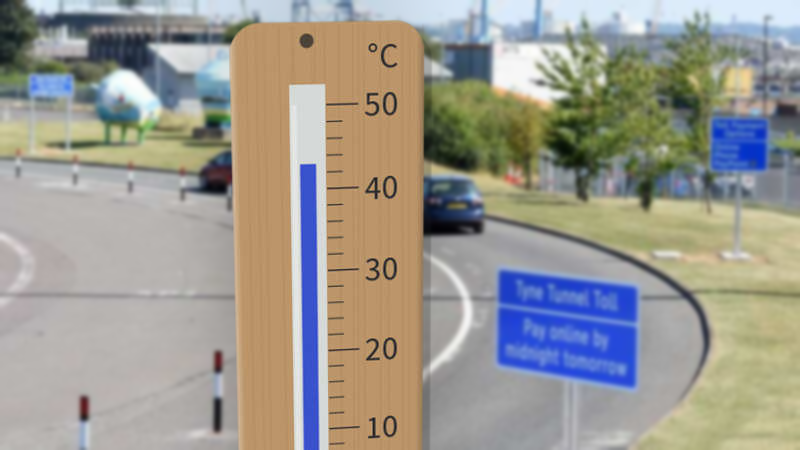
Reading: {"value": 43, "unit": "°C"}
